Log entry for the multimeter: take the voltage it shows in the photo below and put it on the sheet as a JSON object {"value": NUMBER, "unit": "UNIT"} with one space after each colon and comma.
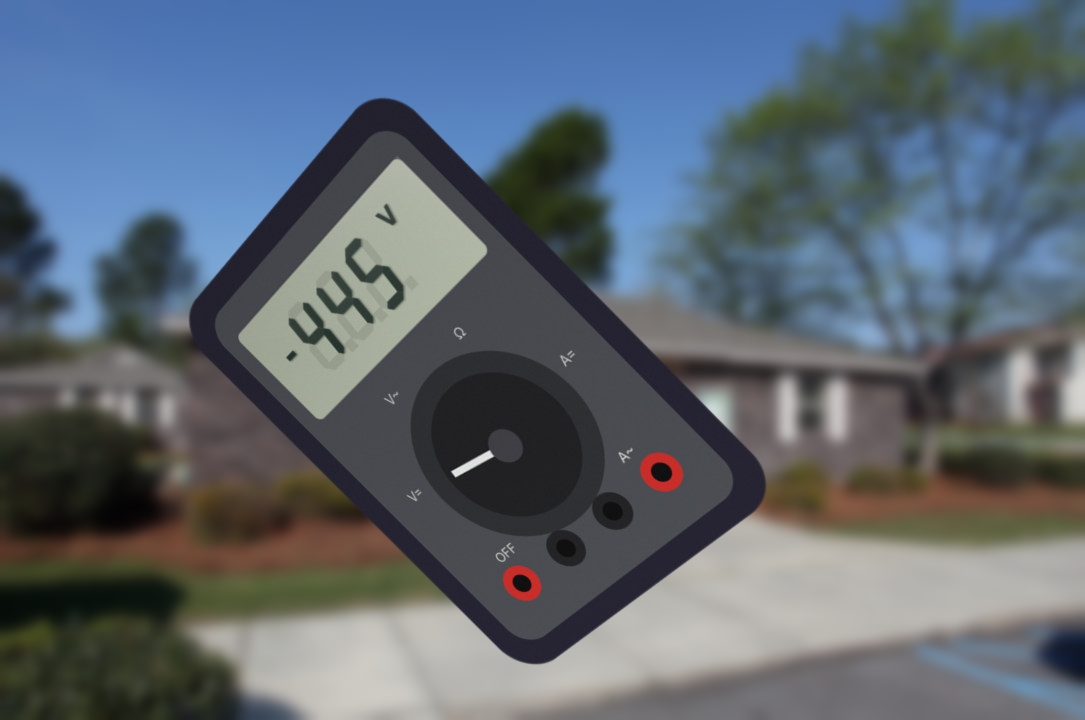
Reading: {"value": -445, "unit": "V"}
